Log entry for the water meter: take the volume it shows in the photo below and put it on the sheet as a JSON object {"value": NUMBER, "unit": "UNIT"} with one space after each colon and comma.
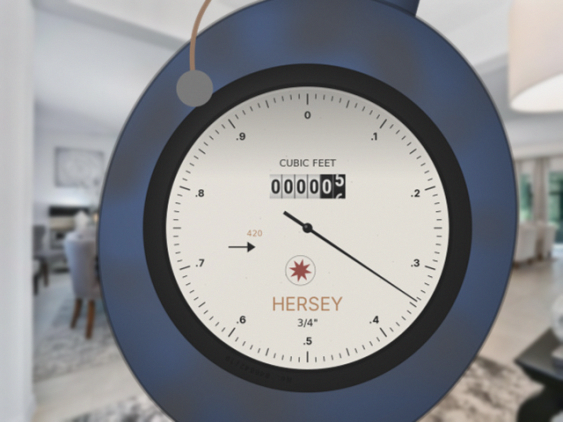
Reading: {"value": 5.34, "unit": "ft³"}
